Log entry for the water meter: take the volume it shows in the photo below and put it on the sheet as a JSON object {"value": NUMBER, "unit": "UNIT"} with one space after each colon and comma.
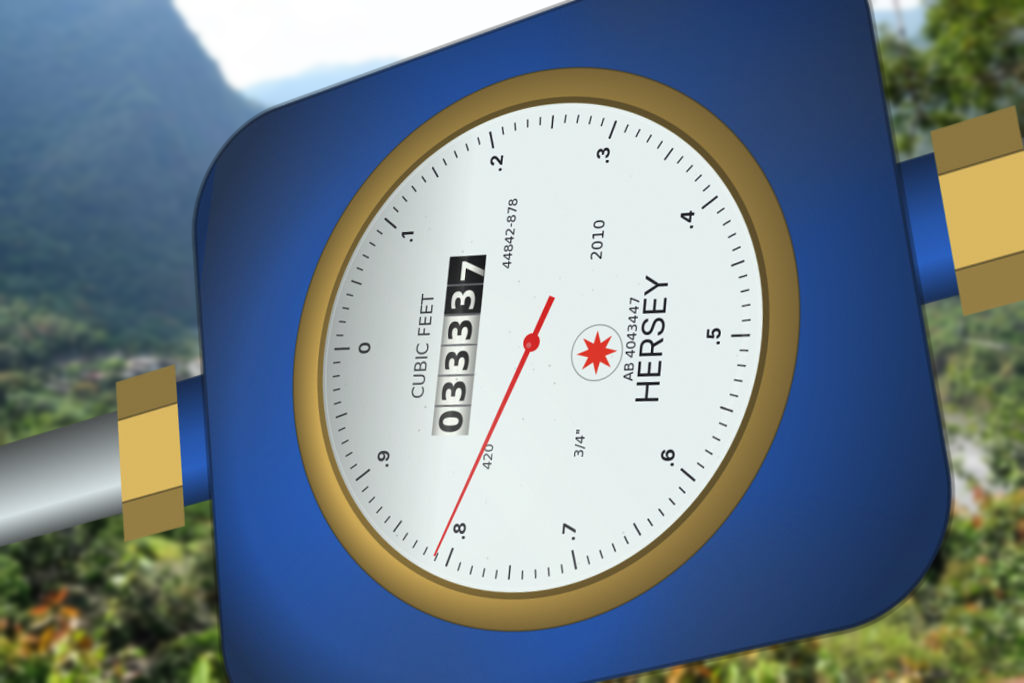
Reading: {"value": 33336.81, "unit": "ft³"}
